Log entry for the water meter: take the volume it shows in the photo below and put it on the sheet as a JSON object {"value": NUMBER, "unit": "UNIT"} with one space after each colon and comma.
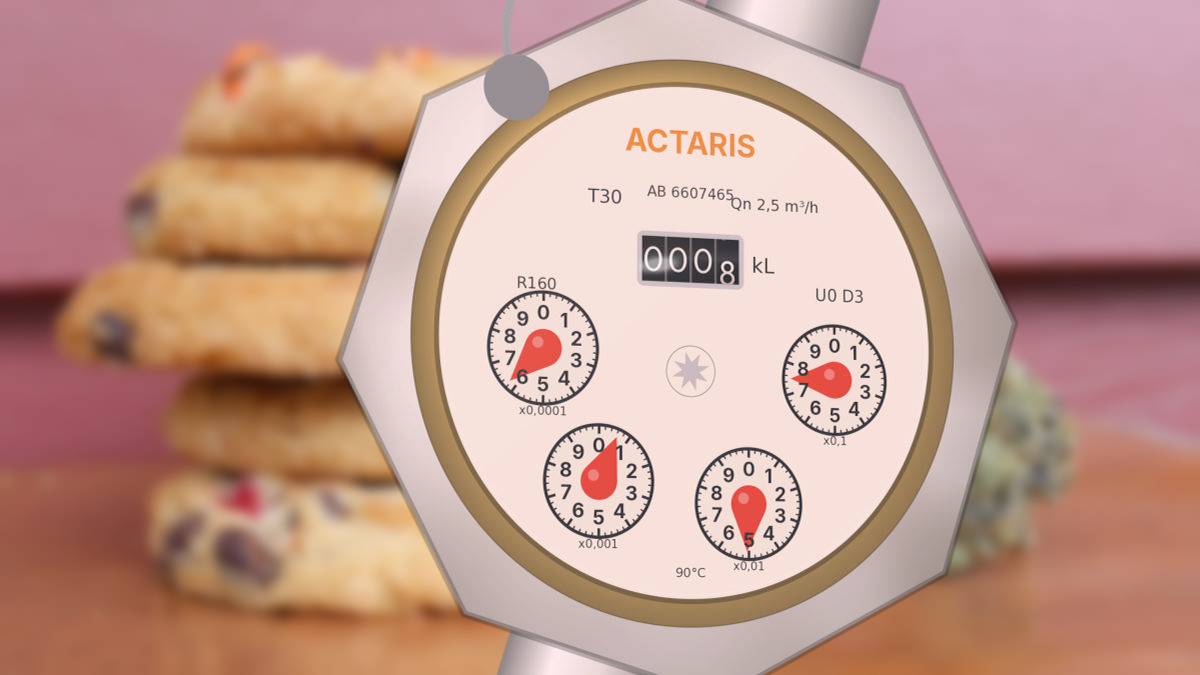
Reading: {"value": 7.7506, "unit": "kL"}
